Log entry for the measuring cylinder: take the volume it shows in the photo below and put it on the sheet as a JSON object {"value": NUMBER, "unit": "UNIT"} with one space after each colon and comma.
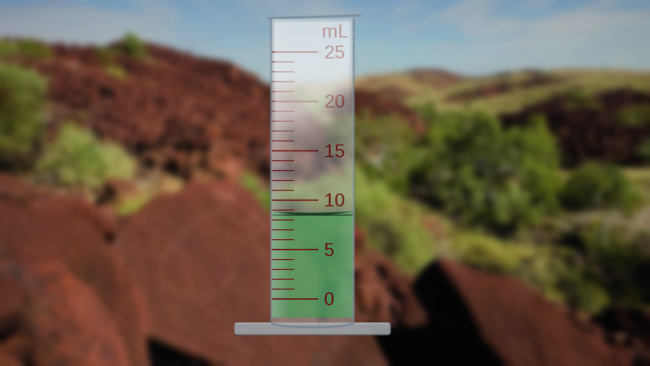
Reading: {"value": 8.5, "unit": "mL"}
